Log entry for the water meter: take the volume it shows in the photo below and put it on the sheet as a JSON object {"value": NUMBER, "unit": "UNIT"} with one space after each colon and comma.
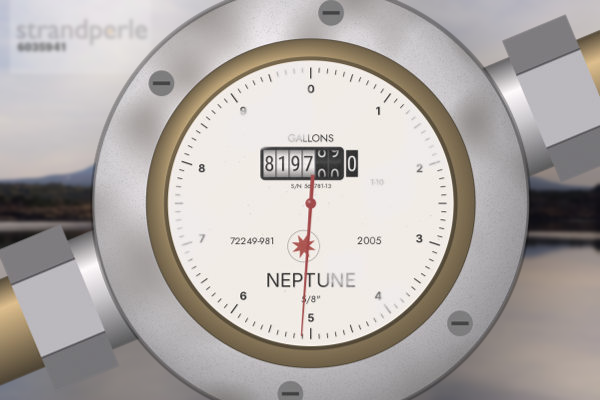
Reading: {"value": 8197895.1, "unit": "gal"}
